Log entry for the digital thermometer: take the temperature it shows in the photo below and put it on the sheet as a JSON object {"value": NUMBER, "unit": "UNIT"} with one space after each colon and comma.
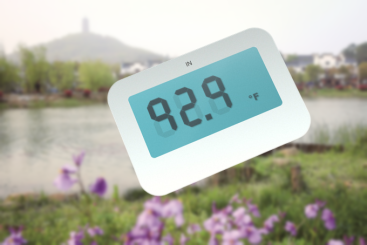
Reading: {"value": 92.9, "unit": "°F"}
